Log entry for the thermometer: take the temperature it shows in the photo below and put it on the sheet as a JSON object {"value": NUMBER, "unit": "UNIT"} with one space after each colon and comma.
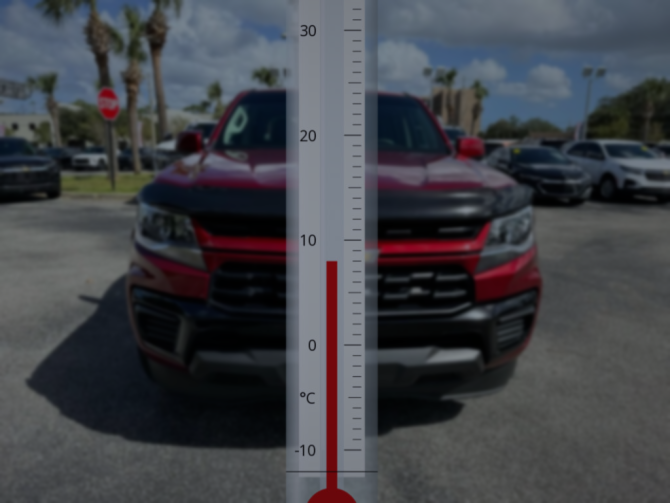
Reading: {"value": 8, "unit": "°C"}
